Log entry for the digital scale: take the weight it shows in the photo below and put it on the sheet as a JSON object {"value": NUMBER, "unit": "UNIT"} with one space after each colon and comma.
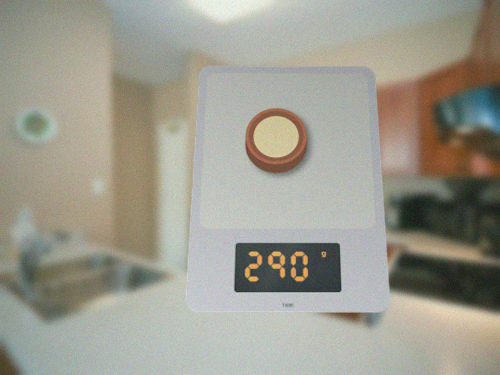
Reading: {"value": 290, "unit": "g"}
